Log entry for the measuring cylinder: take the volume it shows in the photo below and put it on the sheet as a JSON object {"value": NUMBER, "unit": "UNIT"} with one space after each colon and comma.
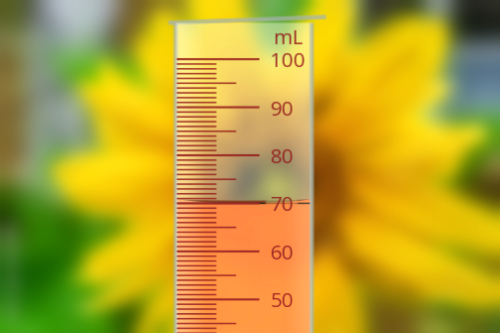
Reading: {"value": 70, "unit": "mL"}
